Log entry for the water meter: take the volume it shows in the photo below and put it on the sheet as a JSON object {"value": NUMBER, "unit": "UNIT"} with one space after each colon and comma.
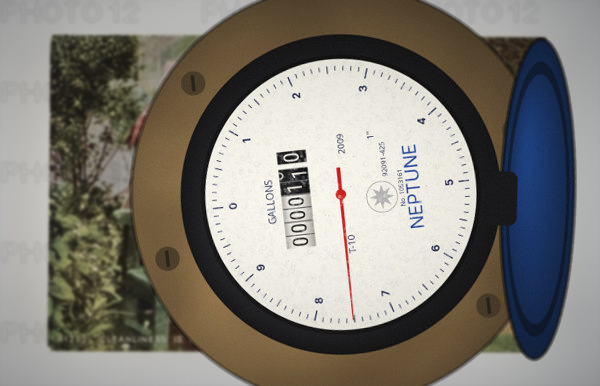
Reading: {"value": 107.5, "unit": "gal"}
